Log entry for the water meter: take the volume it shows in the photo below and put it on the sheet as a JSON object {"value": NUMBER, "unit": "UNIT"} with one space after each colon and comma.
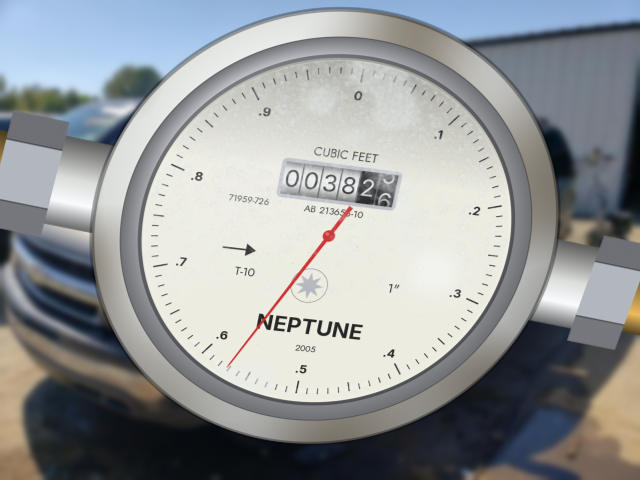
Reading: {"value": 3825.57, "unit": "ft³"}
